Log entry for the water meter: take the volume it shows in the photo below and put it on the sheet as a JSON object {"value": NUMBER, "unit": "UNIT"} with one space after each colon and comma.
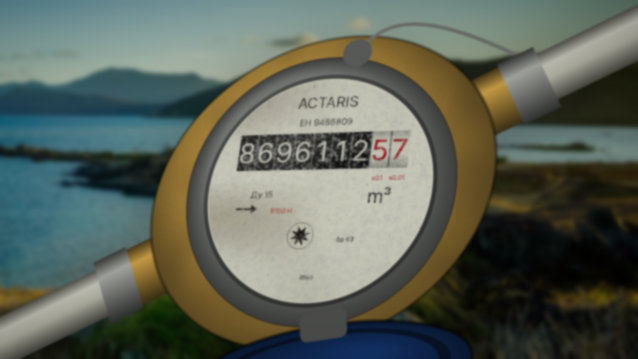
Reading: {"value": 8696112.57, "unit": "m³"}
